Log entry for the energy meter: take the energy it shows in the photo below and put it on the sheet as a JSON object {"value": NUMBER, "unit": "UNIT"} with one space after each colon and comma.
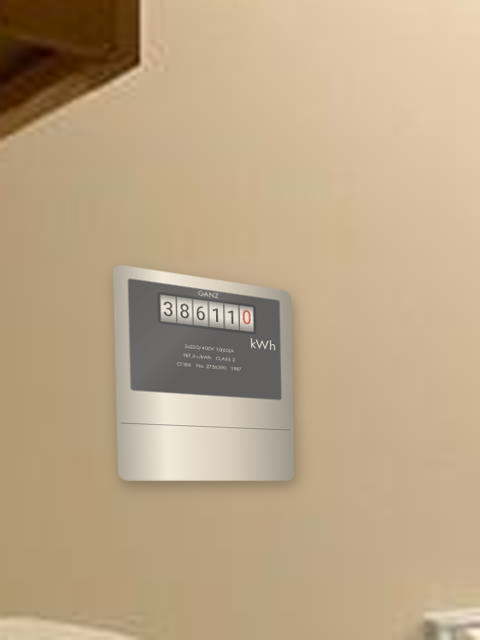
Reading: {"value": 38611.0, "unit": "kWh"}
